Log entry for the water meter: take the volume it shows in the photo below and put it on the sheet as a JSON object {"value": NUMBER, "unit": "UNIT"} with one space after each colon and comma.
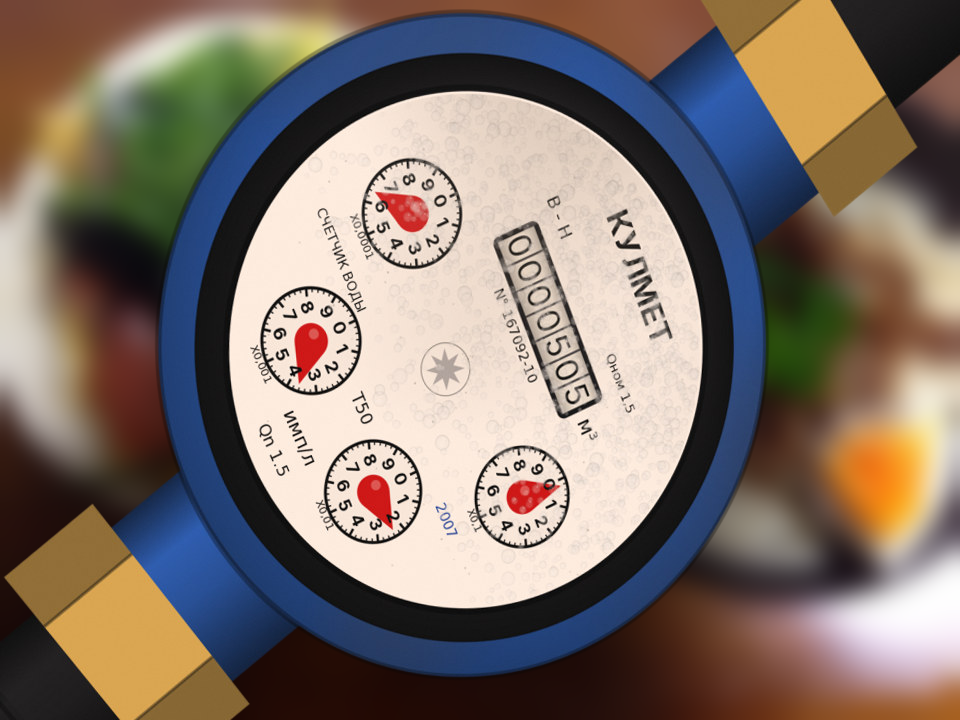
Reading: {"value": 505.0236, "unit": "m³"}
